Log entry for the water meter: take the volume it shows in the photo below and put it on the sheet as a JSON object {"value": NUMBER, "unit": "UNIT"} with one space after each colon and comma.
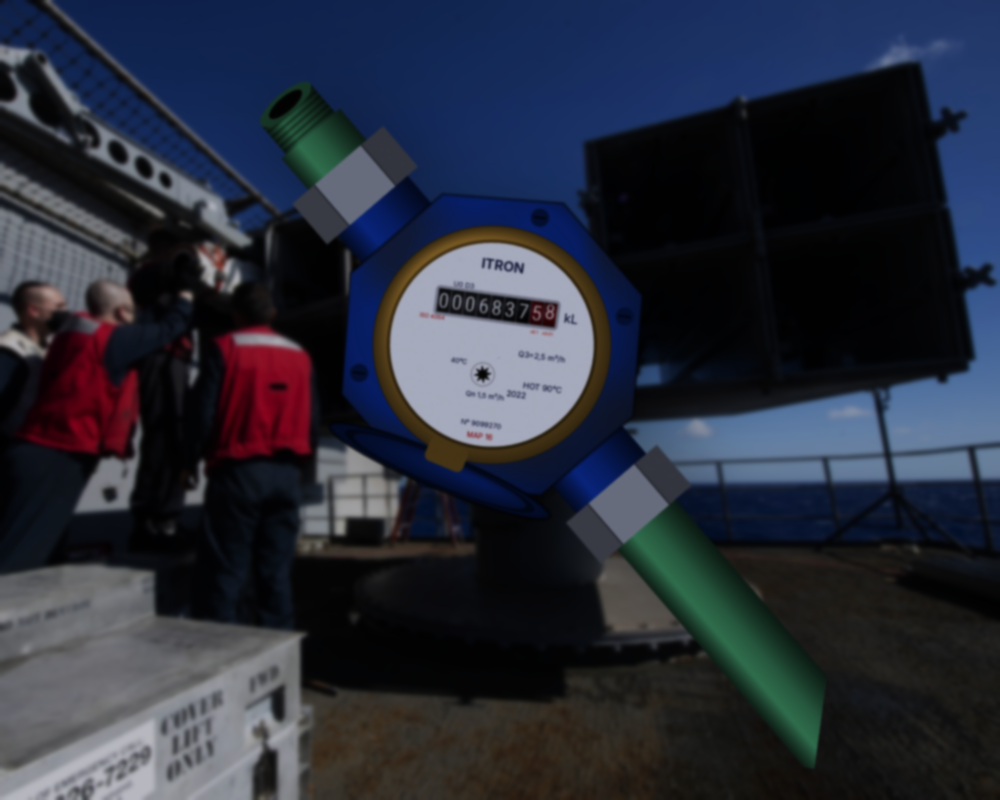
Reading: {"value": 6837.58, "unit": "kL"}
